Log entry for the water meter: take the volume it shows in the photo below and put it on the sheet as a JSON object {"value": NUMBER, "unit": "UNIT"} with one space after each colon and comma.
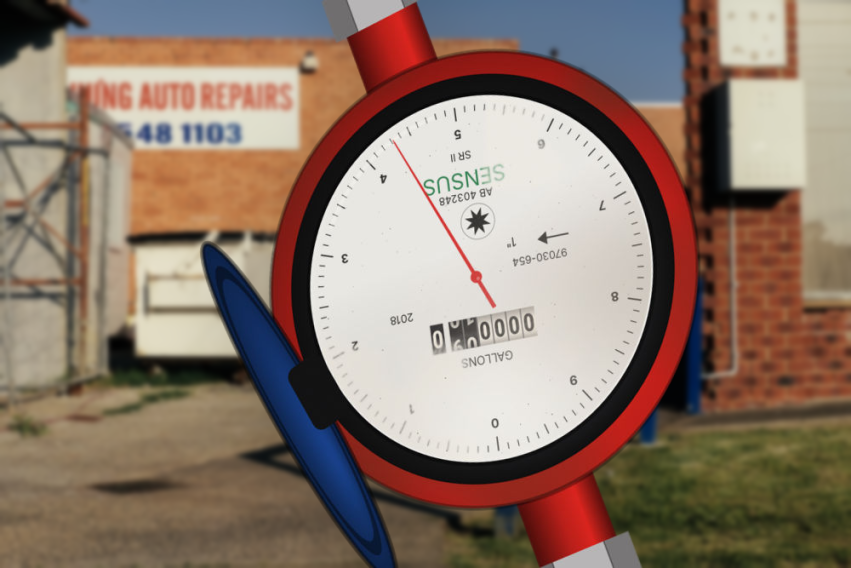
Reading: {"value": 94.3, "unit": "gal"}
